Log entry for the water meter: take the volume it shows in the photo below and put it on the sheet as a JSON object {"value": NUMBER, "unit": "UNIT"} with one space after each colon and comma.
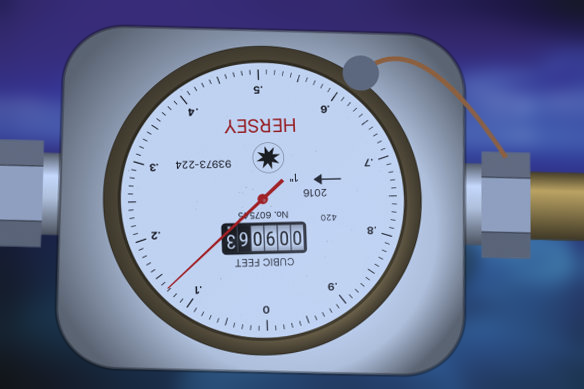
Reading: {"value": 9063.13, "unit": "ft³"}
